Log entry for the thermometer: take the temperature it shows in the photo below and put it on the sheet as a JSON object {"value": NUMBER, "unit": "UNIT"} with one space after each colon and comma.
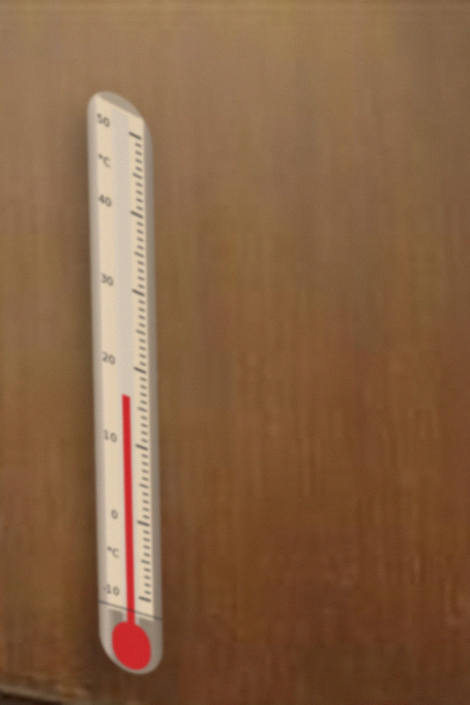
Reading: {"value": 16, "unit": "°C"}
